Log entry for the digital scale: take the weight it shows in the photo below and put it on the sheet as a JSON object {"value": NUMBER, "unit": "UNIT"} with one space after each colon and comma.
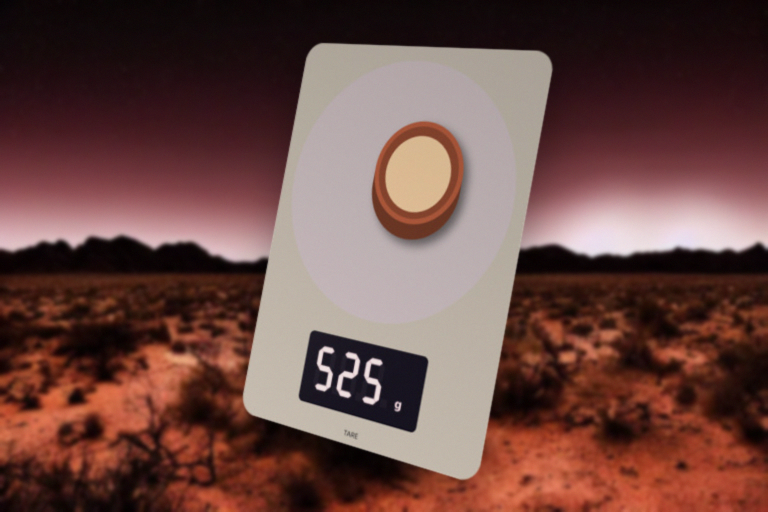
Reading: {"value": 525, "unit": "g"}
